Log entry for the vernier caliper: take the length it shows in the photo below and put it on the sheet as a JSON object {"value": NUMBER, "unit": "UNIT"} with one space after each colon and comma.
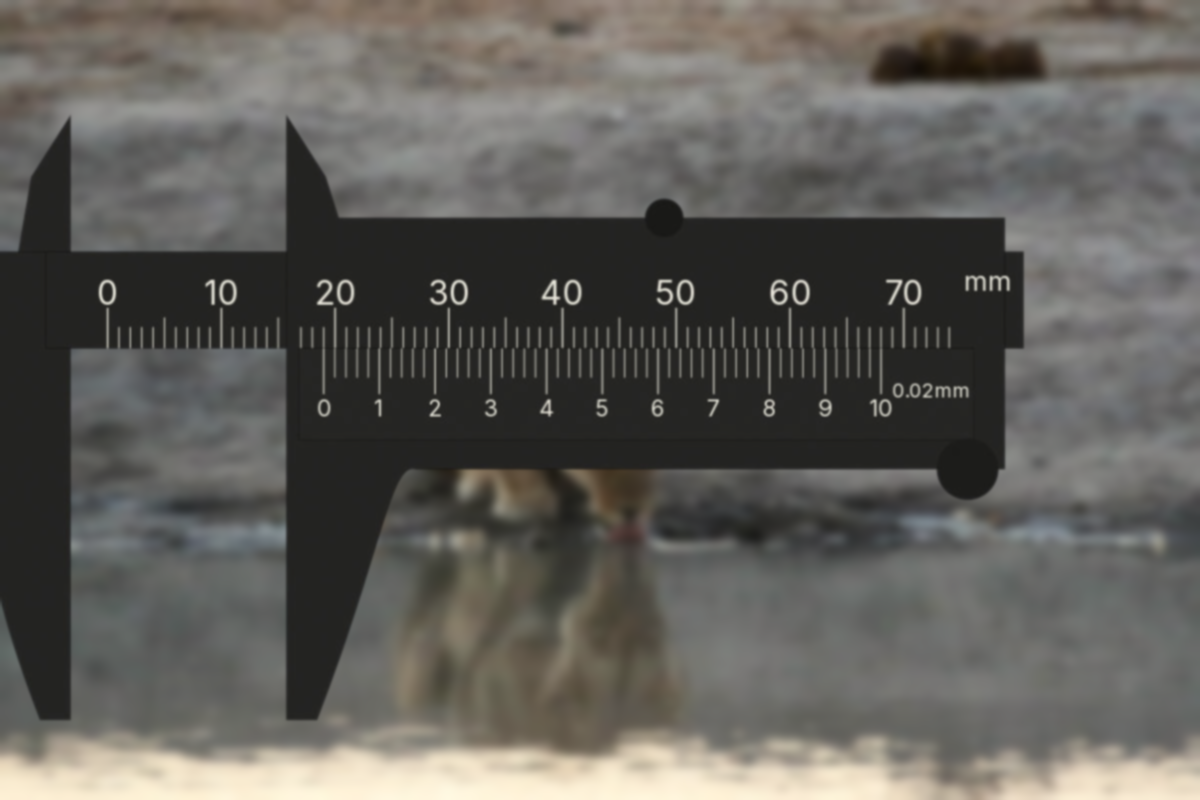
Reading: {"value": 19.0, "unit": "mm"}
